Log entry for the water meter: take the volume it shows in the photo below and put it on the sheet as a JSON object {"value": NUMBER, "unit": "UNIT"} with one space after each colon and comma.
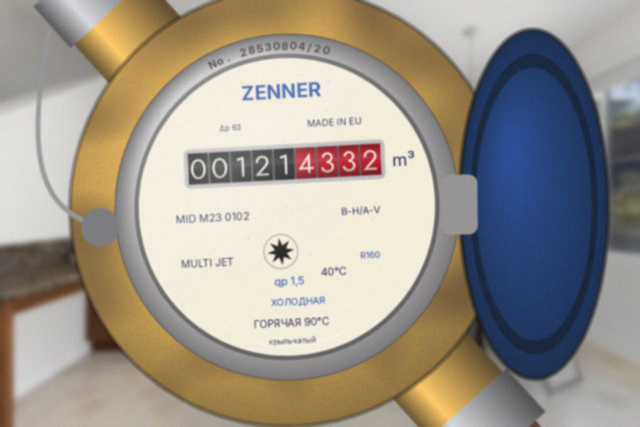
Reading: {"value": 121.4332, "unit": "m³"}
